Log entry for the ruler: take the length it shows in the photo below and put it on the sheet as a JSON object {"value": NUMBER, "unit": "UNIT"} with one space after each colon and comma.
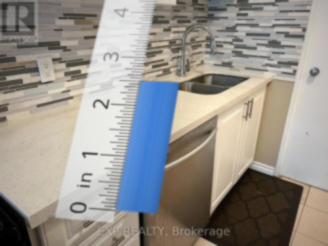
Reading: {"value": 2.5, "unit": "in"}
